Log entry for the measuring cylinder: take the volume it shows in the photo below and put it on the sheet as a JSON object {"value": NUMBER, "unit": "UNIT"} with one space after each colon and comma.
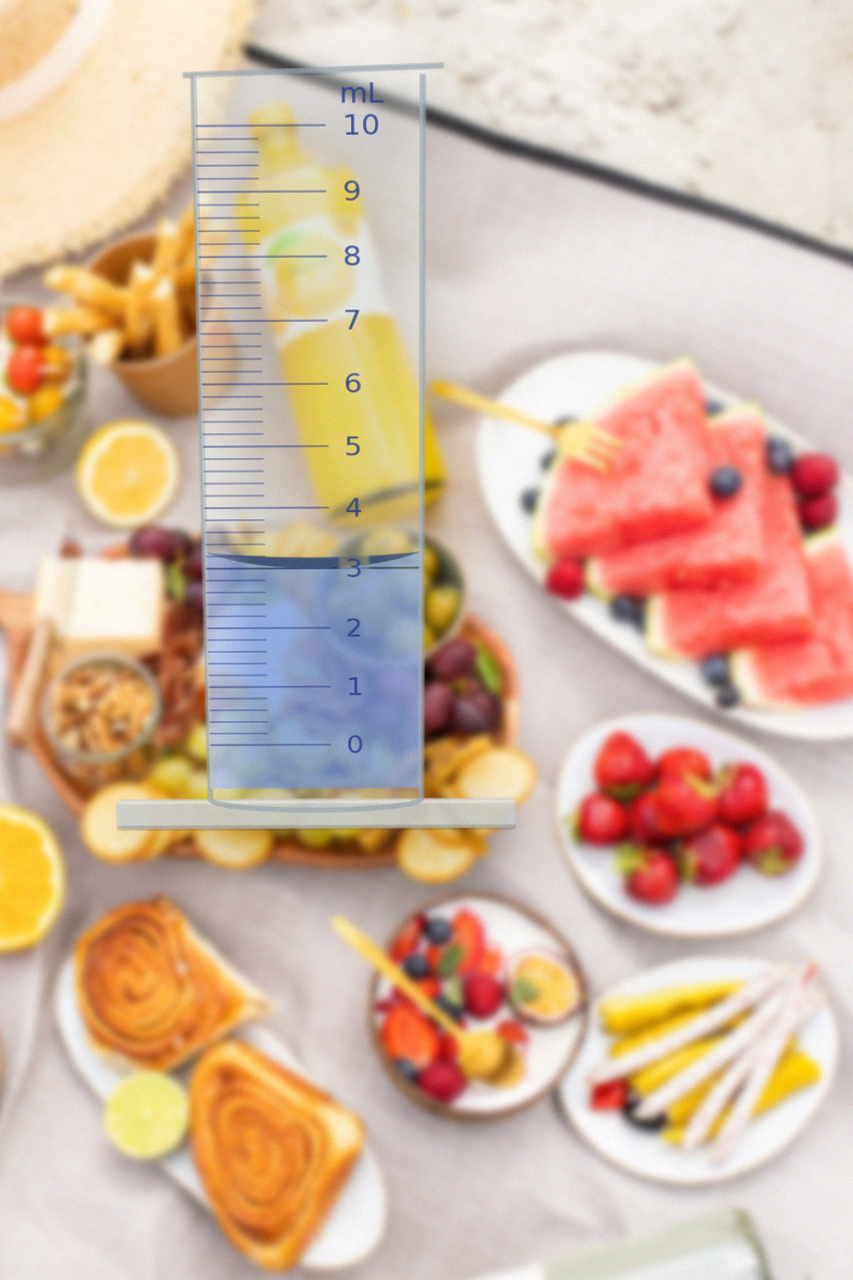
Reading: {"value": 3, "unit": "mL"}
